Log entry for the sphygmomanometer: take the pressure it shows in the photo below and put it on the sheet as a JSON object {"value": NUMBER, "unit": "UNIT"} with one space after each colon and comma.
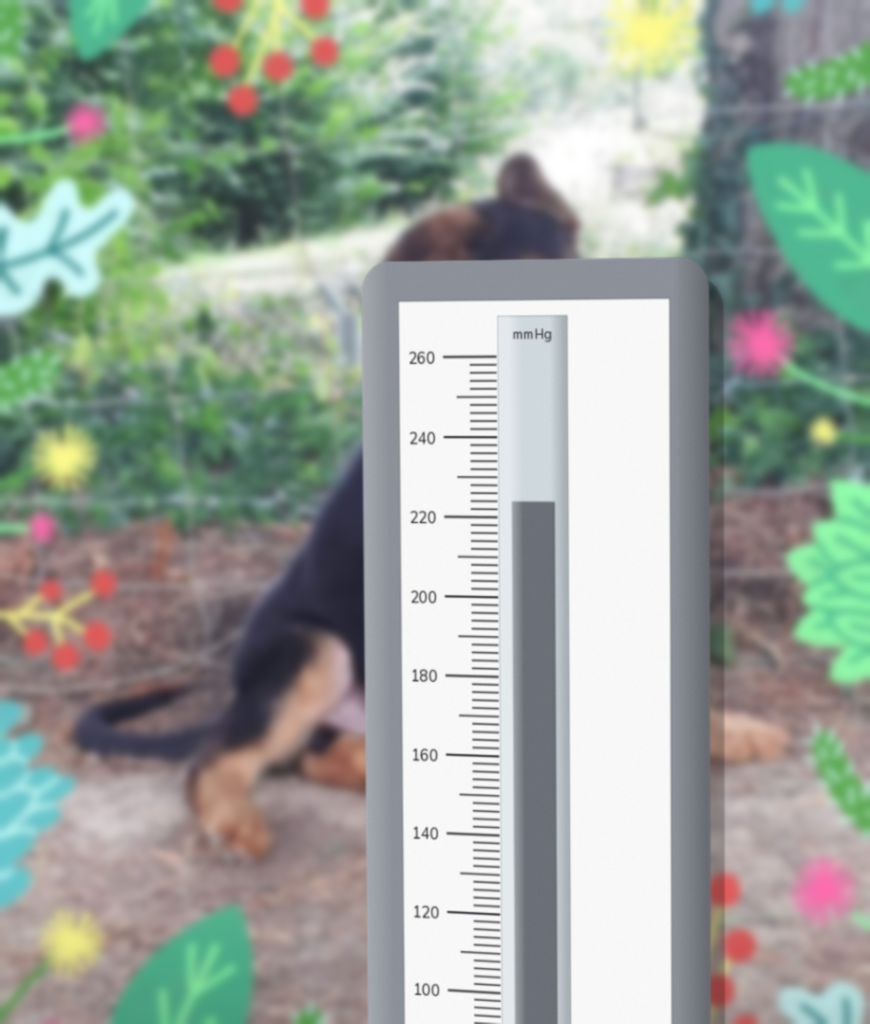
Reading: {"value": 224, "unit": "mmHg"}
